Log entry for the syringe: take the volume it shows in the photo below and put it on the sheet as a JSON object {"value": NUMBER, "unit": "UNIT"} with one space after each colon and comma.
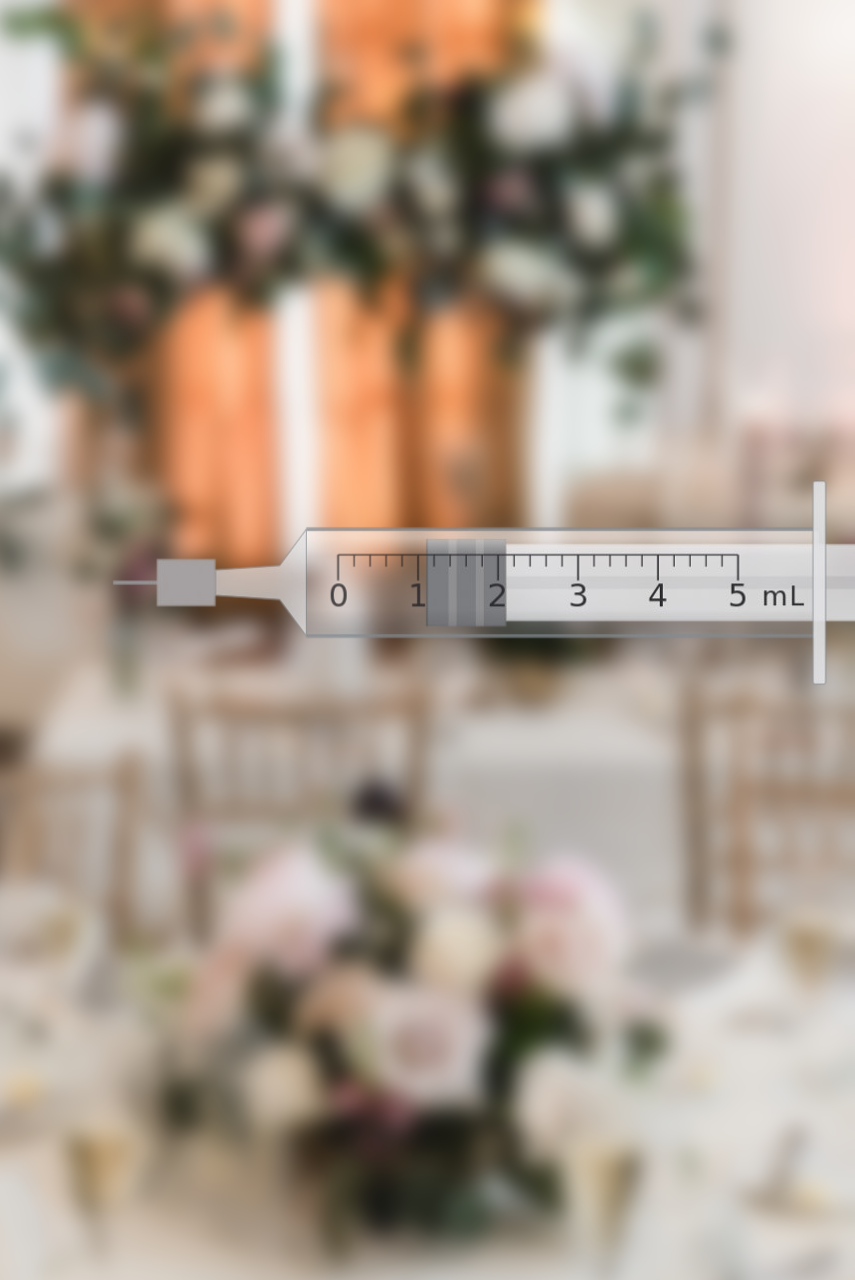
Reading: {"value": 1.1, "unit": "mL"}
